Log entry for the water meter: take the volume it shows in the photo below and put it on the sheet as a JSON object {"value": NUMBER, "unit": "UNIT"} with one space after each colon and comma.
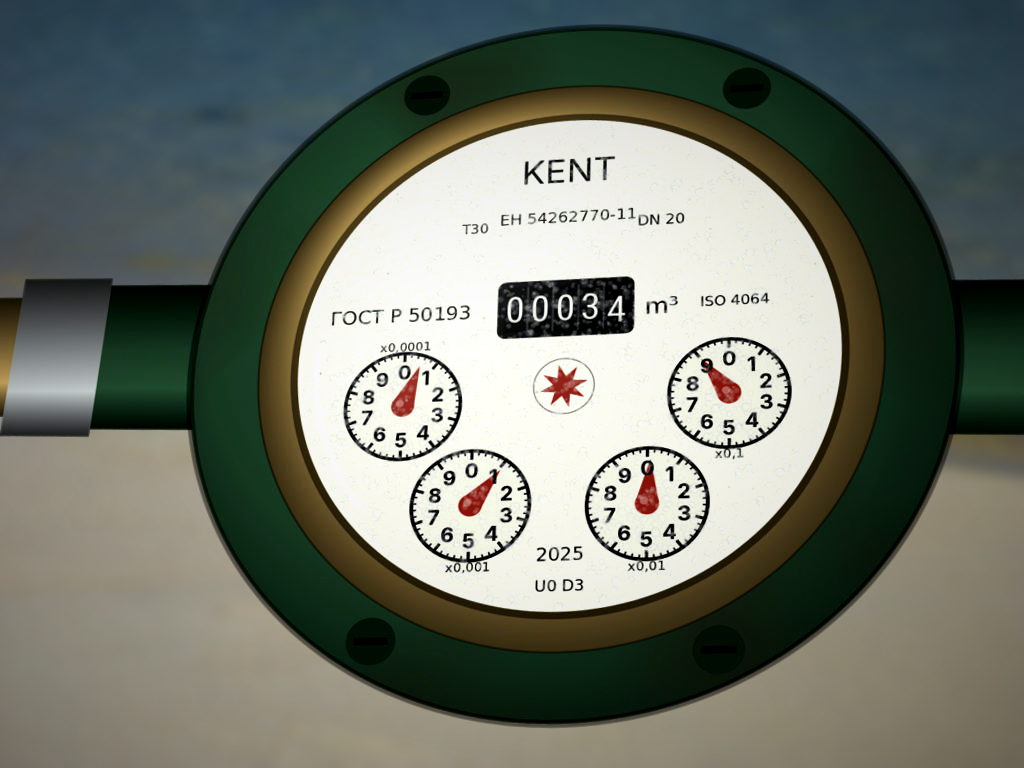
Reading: {"value": 33.9010, "unit": "m³"}
